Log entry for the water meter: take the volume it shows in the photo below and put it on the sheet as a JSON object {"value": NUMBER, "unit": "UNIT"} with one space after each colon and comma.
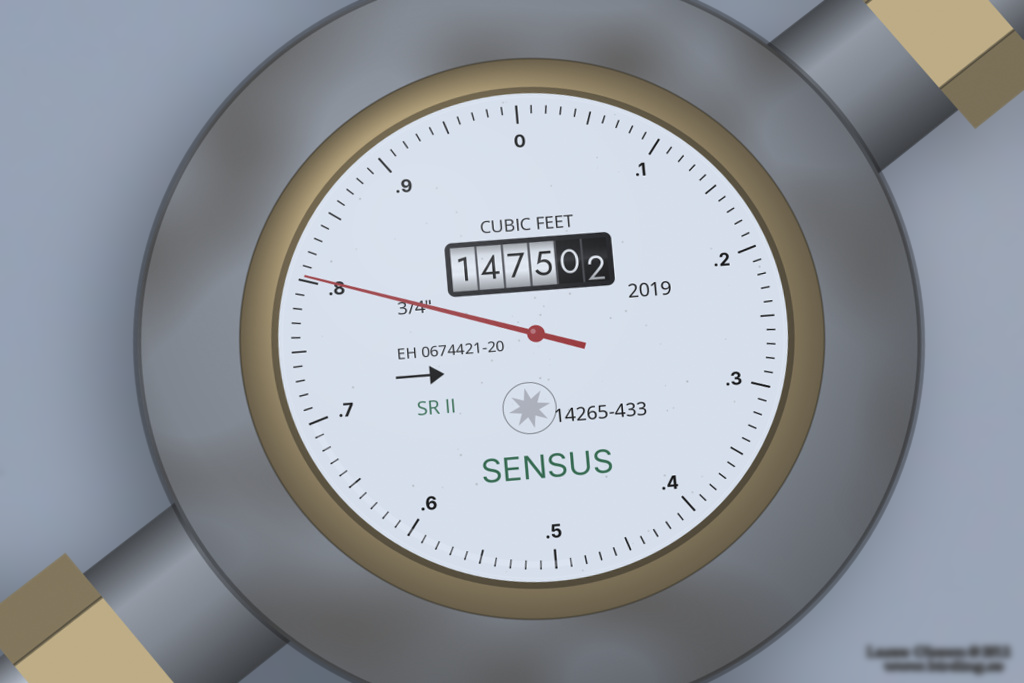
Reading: {"value": 147501.80, "unit": "ft³"}
